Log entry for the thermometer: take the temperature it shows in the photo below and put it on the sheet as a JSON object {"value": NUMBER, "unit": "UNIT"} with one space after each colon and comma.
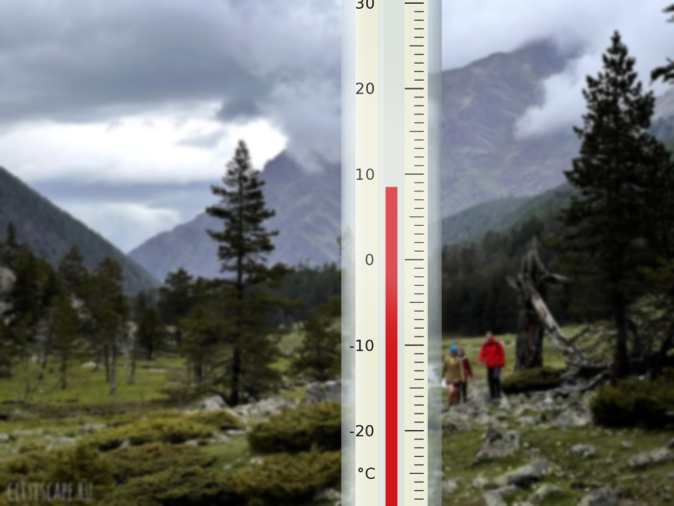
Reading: {"value": 8.5, "unit": "°C"}
